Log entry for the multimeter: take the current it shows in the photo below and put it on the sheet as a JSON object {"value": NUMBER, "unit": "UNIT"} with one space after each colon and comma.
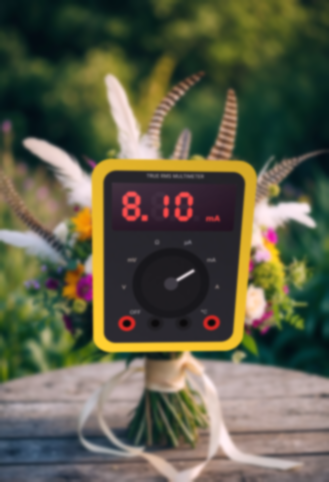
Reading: {"value": 8.10, "unit": "mA"}
